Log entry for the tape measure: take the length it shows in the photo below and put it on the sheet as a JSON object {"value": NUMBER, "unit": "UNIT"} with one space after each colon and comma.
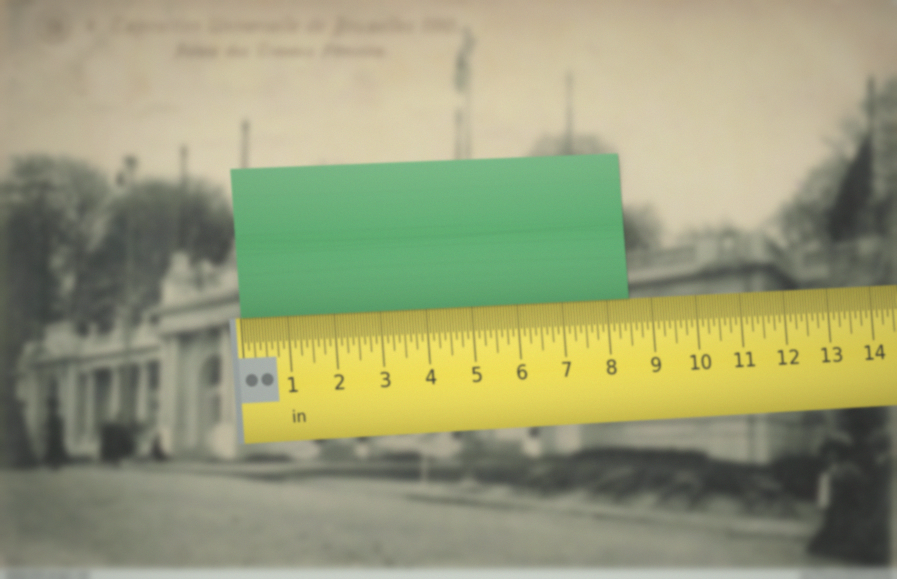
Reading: {"value": 8.5, "unit": "in"}
